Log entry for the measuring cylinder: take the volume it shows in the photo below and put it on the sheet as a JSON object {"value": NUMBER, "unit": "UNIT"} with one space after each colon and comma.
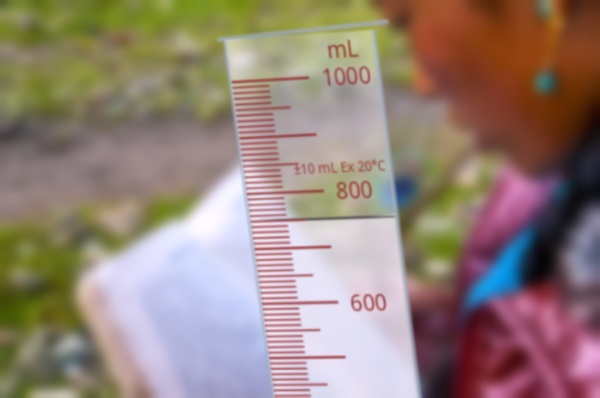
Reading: {"value": 750, "unit": "mL"}
